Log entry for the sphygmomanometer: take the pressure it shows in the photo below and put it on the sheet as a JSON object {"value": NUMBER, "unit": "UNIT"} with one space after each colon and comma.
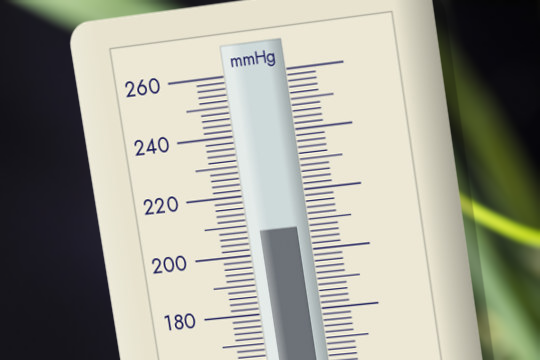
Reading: {"value": 208, "unit": "mmHg"}
